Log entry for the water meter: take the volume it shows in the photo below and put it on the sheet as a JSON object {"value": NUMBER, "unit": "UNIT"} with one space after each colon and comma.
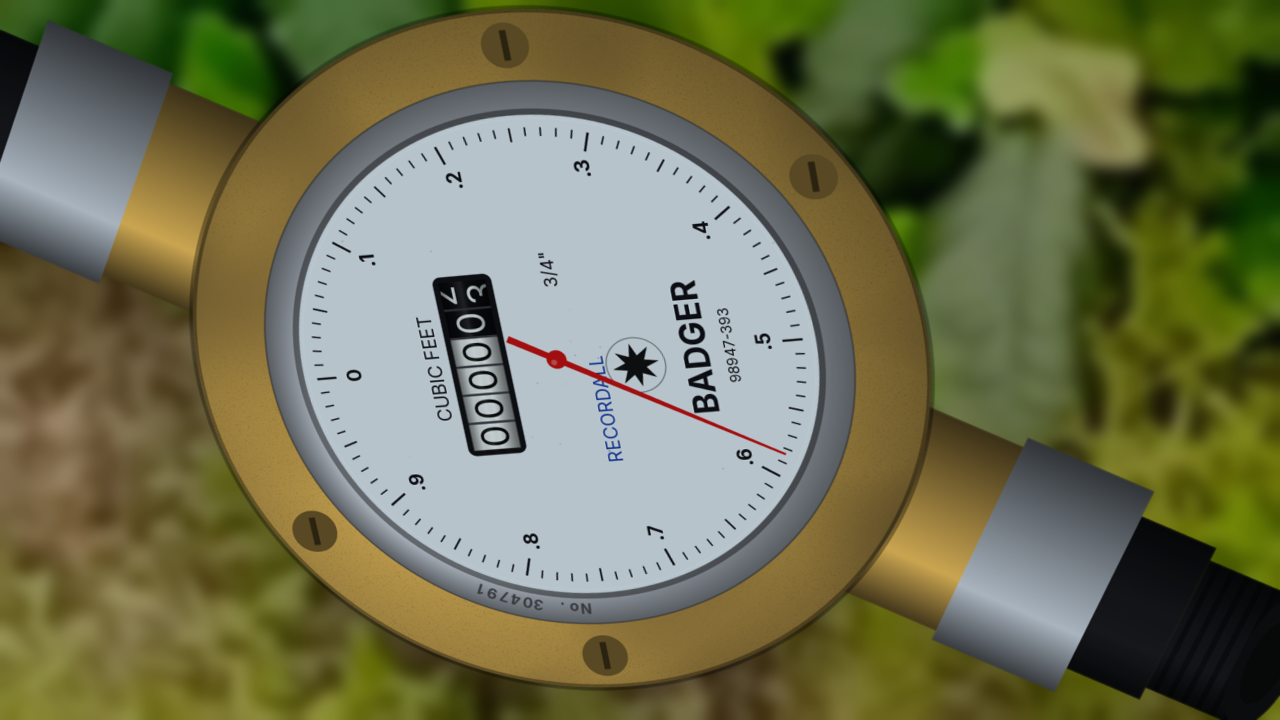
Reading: {"value": 2.58, "unit": "ft³"}
